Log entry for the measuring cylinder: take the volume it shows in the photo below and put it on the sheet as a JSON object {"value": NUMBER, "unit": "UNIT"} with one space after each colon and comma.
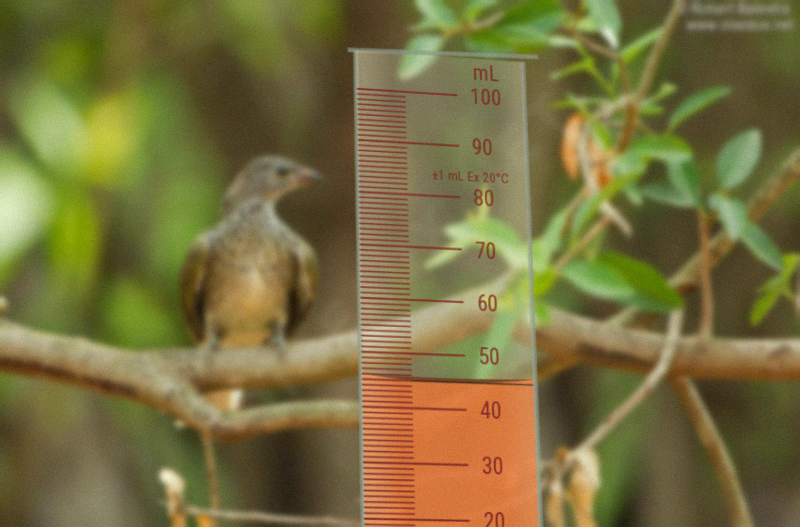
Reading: {"value": 45, "unit": "mL"}
